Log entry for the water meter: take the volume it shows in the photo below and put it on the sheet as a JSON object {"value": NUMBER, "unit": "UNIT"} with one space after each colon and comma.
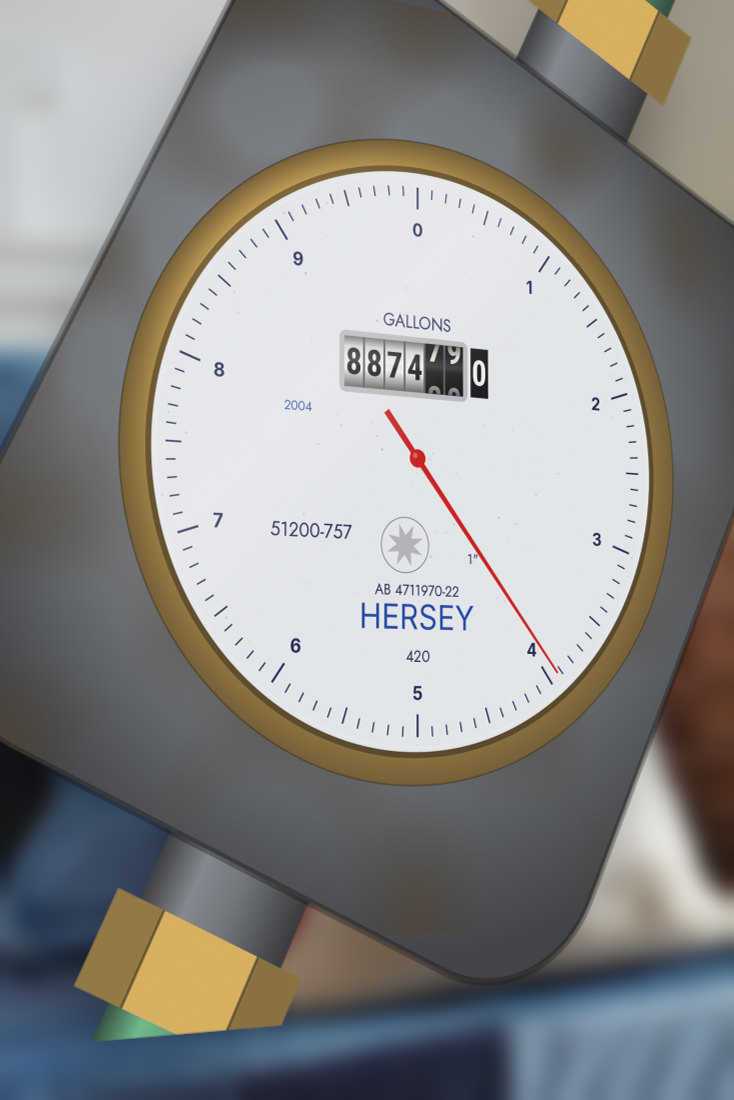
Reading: {"value": 8874793.9, "unit": "gal"}
